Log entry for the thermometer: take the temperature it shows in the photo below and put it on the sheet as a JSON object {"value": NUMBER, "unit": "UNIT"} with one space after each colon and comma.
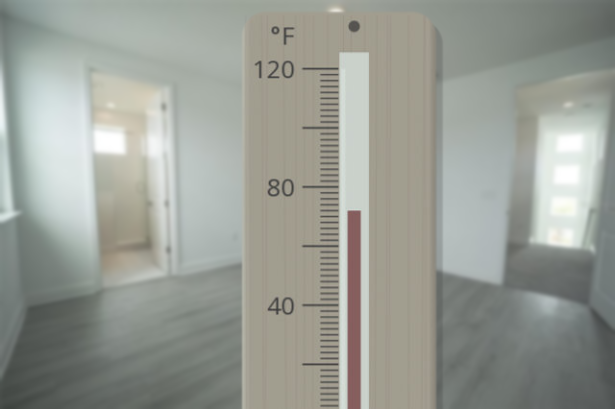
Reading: {"value": 72, "unit": "°F"}
